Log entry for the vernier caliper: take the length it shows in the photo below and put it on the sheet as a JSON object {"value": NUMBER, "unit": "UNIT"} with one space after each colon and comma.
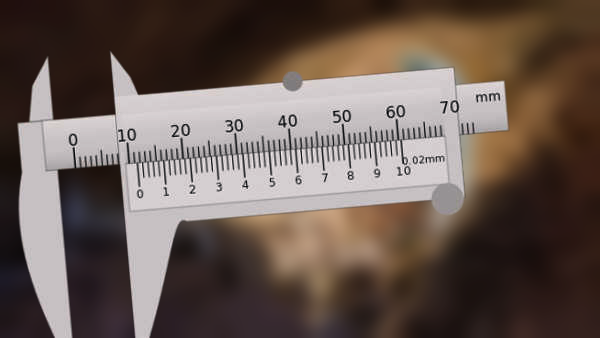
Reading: {"value": 11.5, "unit": "mm"}
